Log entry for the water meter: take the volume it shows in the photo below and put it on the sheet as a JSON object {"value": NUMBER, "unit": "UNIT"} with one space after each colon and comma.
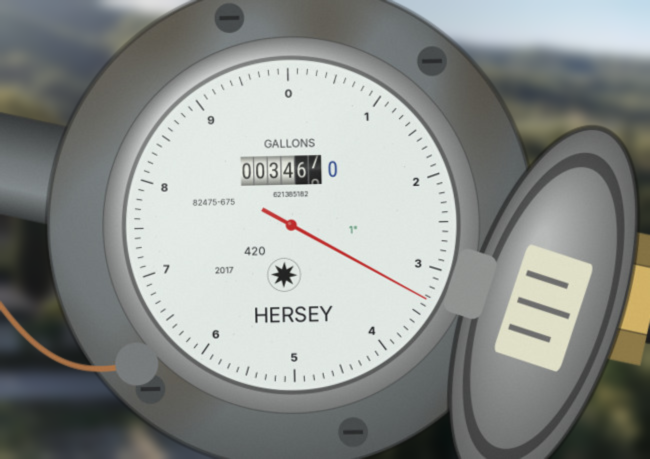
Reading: {"value": 34673.3, "unit": "gal"}
